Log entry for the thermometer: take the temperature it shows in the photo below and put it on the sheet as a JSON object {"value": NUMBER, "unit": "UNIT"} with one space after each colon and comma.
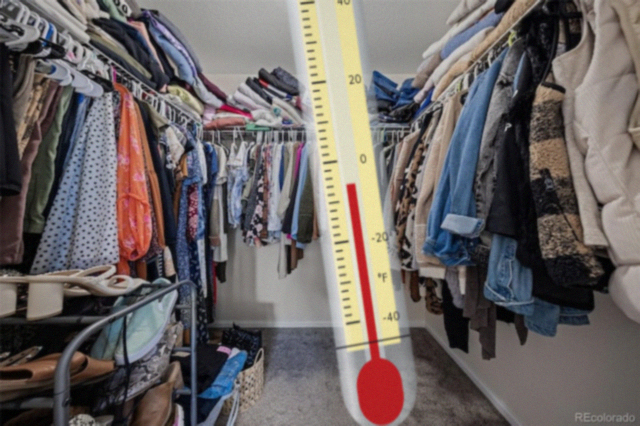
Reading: {"value": -6, "unit": "°F"}
